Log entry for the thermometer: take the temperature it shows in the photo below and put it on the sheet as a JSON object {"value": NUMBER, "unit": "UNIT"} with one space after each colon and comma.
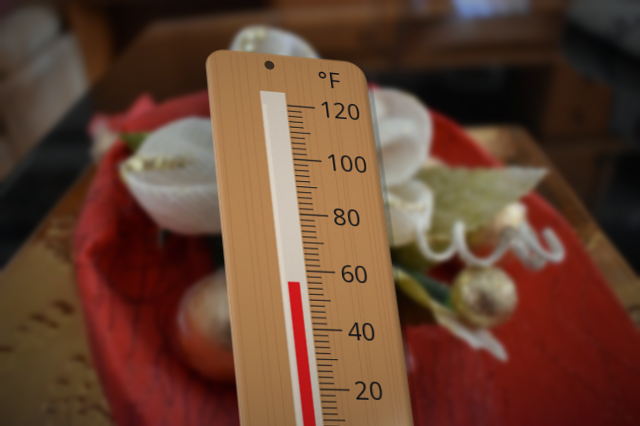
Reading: {"value": 56, "unit": "°F"}
